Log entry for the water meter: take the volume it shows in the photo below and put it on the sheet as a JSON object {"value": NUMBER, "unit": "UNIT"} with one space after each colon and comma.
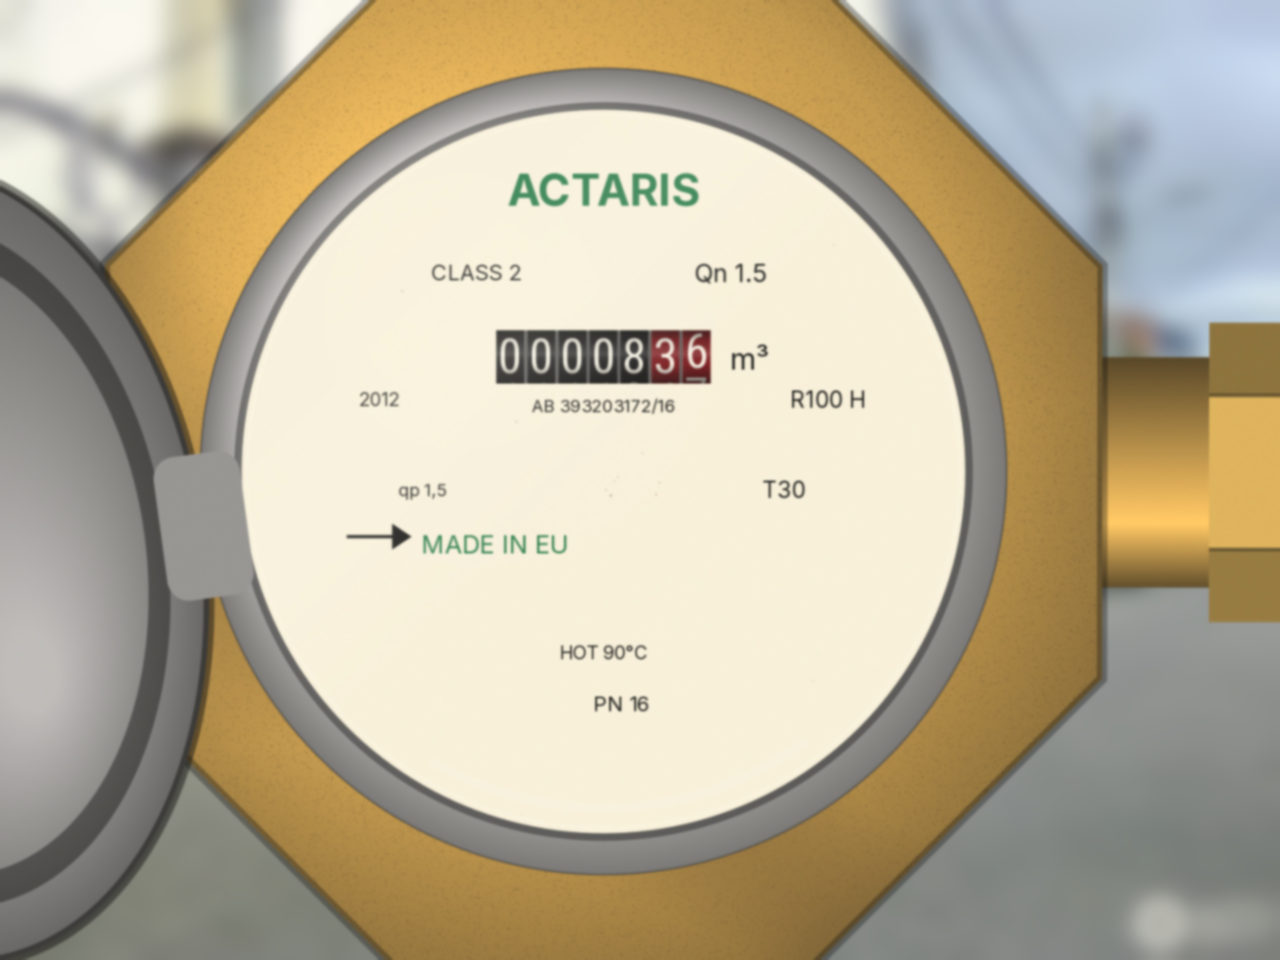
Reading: {"value": 8.36, "unit": "m³"}
